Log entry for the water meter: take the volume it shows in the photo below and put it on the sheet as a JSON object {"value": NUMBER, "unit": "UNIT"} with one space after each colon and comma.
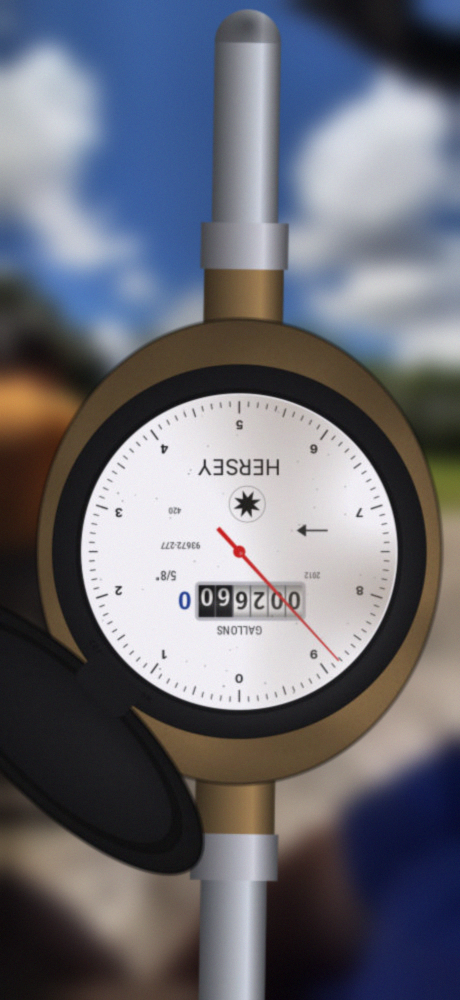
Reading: {"value": 26598.8, "unit": "gal"}
